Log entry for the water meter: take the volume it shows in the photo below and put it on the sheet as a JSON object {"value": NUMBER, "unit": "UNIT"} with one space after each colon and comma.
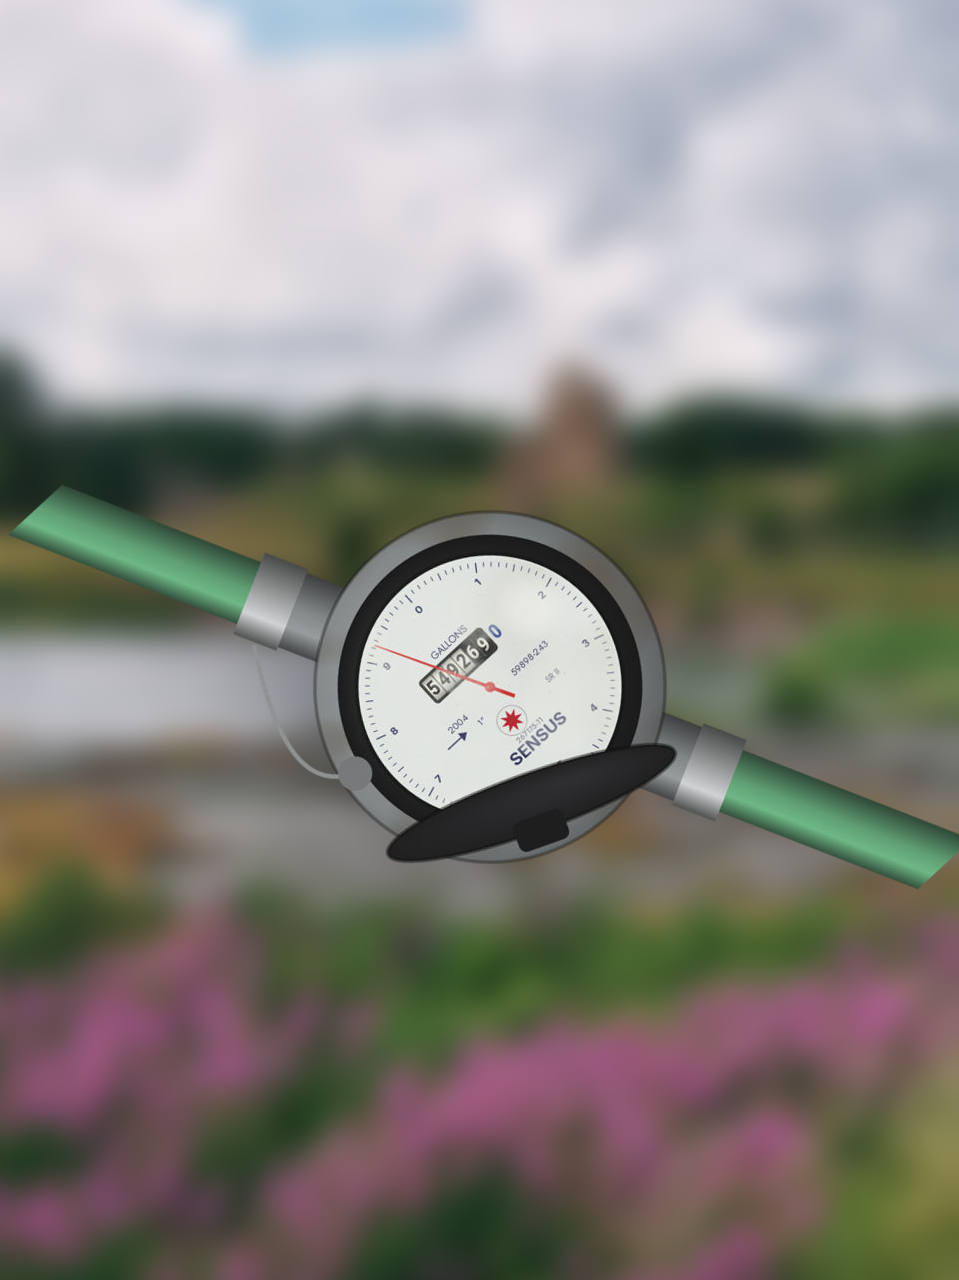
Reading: {"value": 5492689.2, "unit": "gal"}
